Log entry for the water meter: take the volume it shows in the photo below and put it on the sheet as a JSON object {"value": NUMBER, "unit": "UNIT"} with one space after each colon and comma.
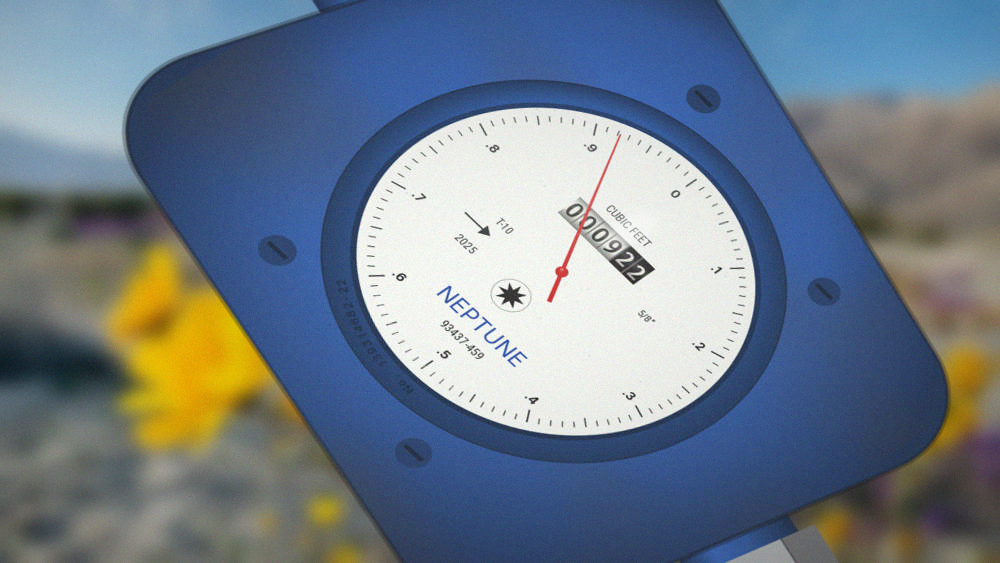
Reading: {"value": 921.92, "unit": "ft³"}
